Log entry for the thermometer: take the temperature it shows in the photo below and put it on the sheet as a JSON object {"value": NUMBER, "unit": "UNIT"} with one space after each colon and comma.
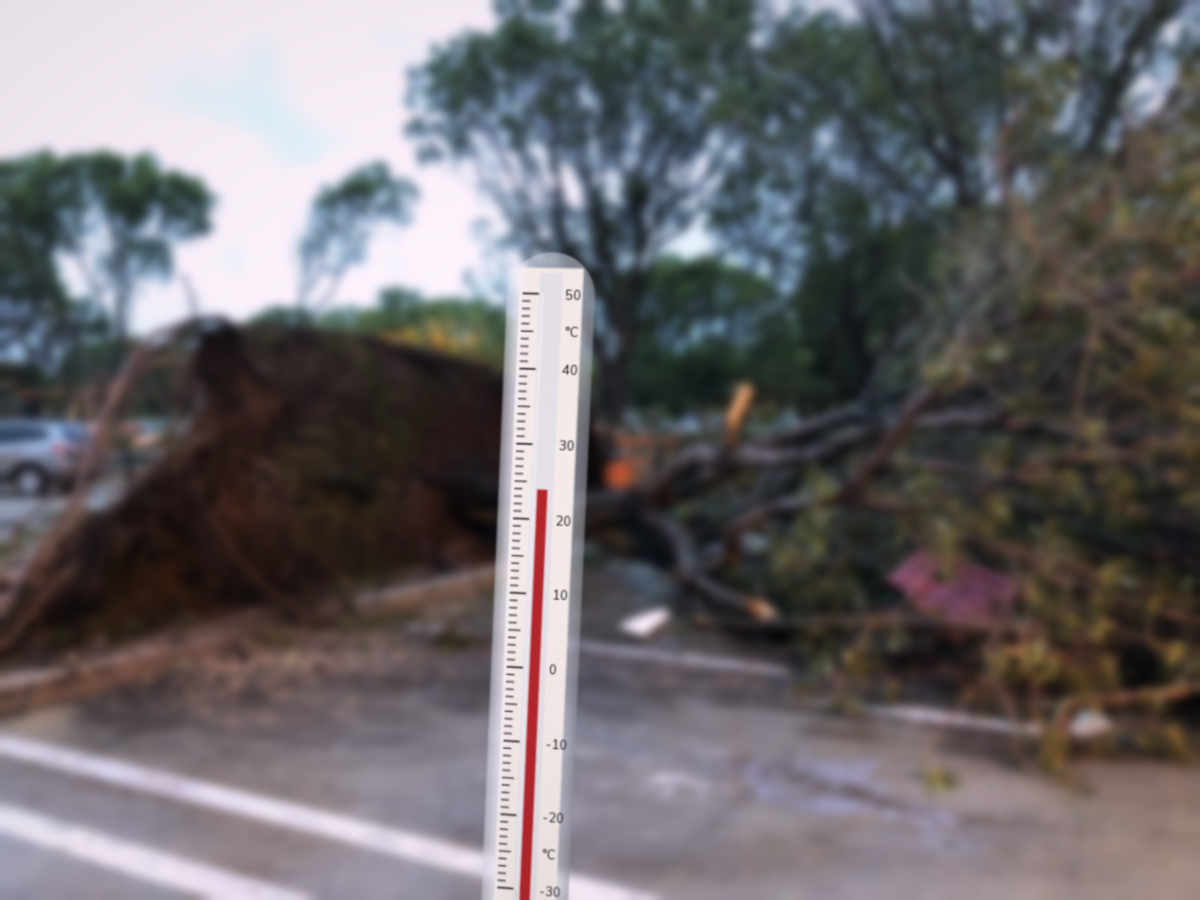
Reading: {"value": 24, "unit": "°C"}
